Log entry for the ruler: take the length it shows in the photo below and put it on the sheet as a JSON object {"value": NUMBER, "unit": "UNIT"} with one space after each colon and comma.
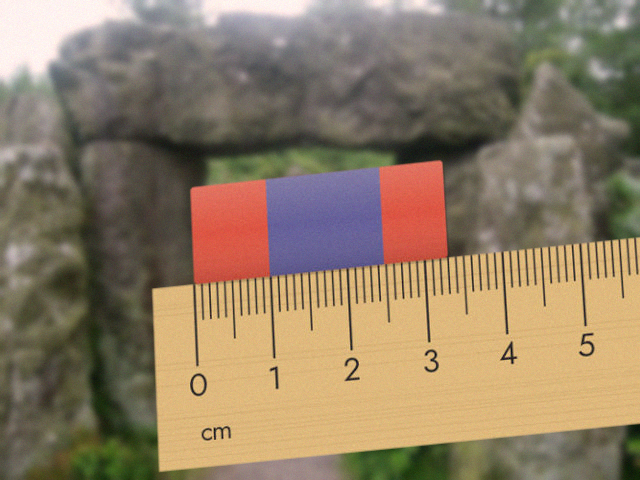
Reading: {"value": 3.3, "unit": "cm"}
